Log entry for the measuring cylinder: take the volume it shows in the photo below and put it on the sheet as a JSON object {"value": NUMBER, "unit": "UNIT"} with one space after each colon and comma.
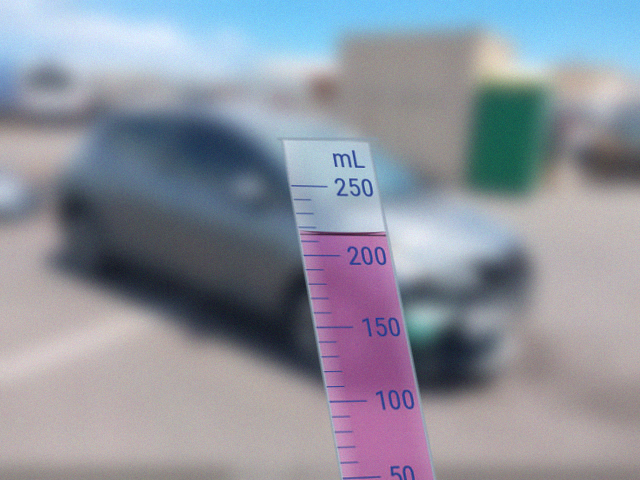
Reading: {"value": 215, "unit": "mL"}
